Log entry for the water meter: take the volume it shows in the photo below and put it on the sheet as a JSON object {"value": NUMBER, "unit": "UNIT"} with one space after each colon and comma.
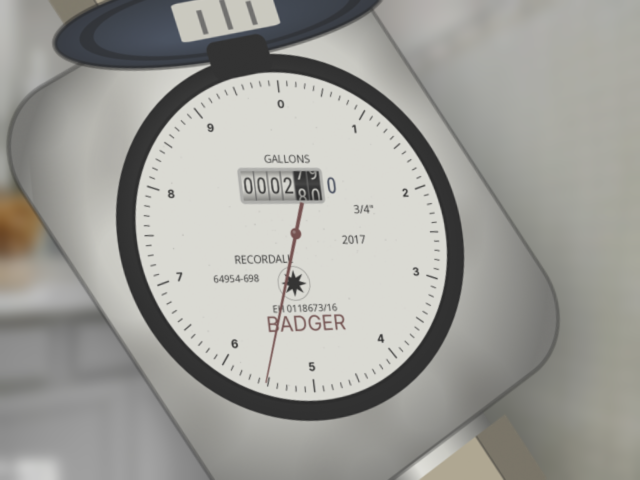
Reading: {"value": 2795.5, "unit": "gal"}
